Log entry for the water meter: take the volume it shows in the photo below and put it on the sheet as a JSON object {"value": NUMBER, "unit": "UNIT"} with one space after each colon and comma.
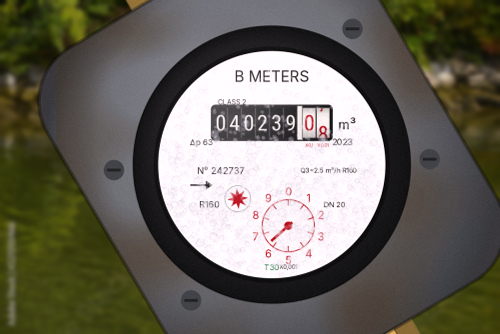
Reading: {"value": 40239.076, "unit": "m³"}
